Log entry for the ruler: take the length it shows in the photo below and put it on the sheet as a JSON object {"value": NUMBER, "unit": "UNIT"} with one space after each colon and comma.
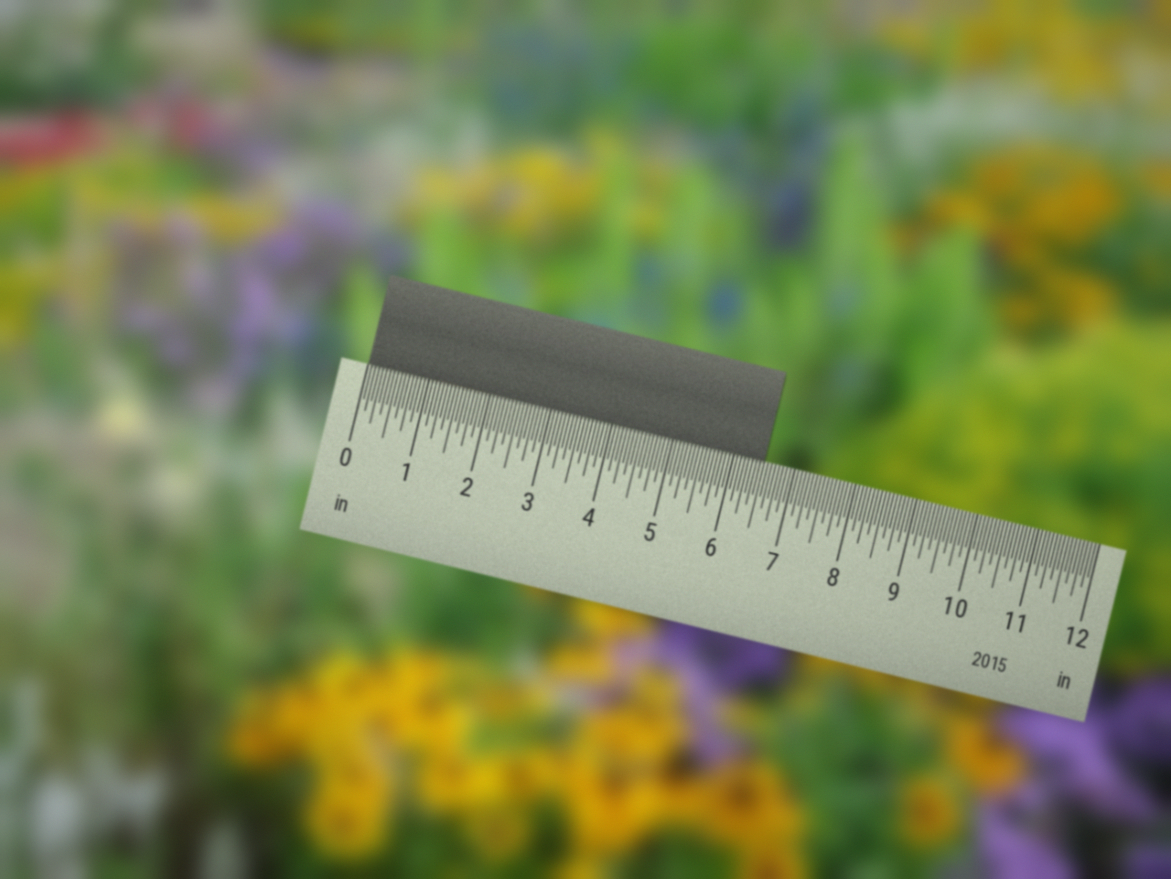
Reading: {"value": 6.5, "unit": "in"}
